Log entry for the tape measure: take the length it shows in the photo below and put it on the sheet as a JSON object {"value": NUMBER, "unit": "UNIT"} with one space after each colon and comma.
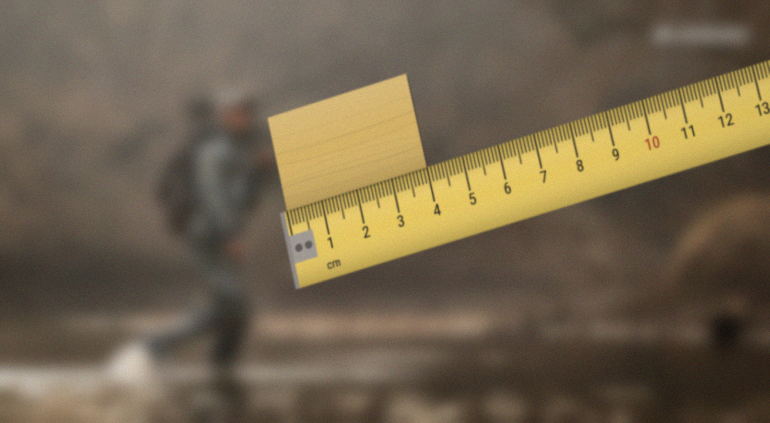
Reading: {"value": 4, "unit": "cm"}
